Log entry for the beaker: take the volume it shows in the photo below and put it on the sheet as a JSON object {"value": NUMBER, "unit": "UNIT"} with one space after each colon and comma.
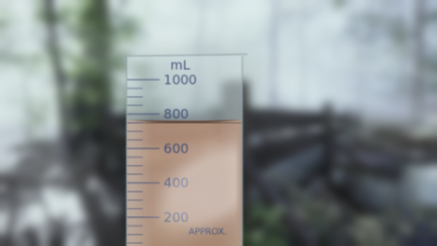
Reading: {"value": 750, "unit": "mL"}
